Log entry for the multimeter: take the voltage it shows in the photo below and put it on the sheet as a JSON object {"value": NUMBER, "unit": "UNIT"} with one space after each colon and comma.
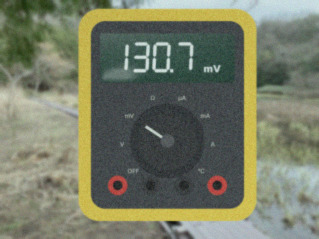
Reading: {"value": 130.7, "unit": "mV"}
